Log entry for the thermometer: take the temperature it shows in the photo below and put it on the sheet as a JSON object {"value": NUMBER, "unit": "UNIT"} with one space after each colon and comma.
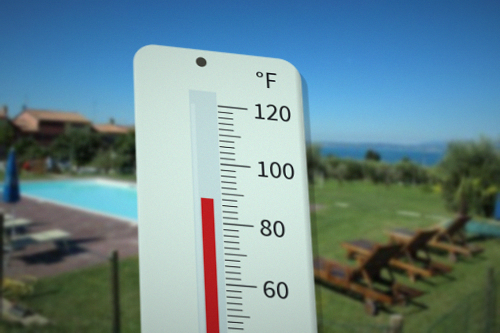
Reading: {"value": 88, "unit": "°F"}
